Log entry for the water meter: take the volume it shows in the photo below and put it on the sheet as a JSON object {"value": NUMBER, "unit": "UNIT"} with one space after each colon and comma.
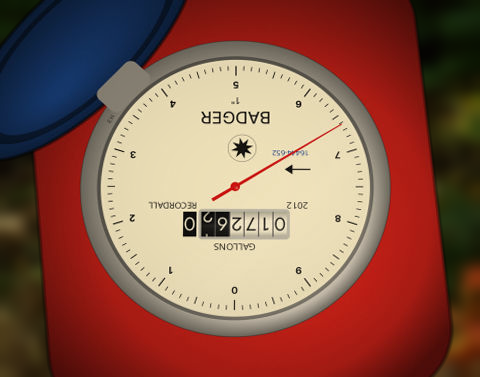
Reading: {"value": 172616.6, "unit": "gal"}
